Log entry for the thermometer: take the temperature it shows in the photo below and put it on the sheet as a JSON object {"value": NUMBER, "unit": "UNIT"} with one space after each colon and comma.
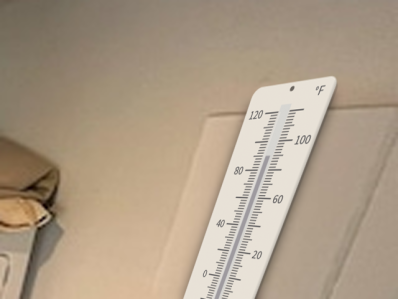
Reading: {"value": 90, "unit": "°F"}
